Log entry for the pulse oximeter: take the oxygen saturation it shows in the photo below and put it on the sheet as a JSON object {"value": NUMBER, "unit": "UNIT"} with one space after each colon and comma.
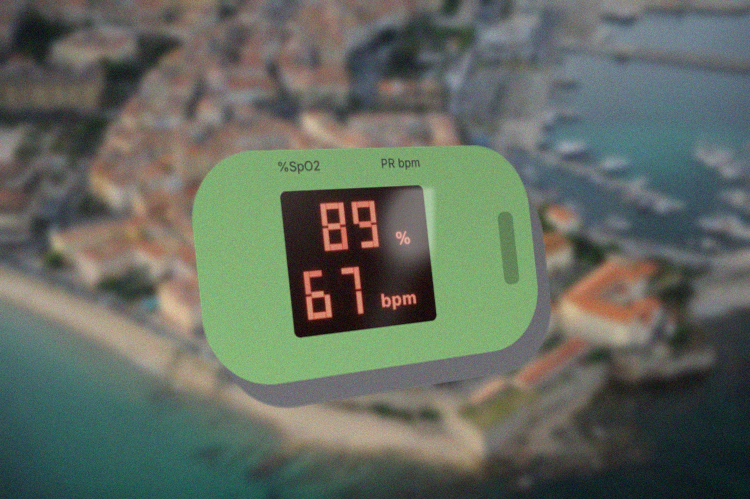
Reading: {"value": 89, "unit": "%"}
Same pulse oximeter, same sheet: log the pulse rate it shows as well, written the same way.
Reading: {"value": 67, "unit": "bpm"}
